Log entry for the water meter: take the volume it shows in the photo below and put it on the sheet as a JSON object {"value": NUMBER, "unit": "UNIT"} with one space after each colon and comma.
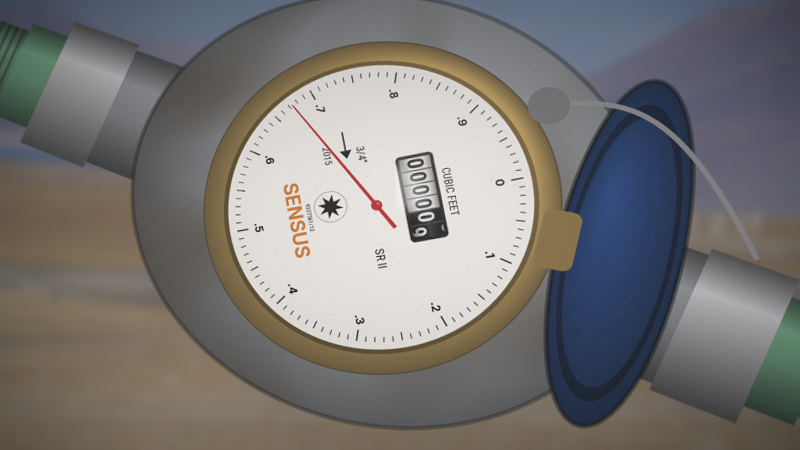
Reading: {"value": 8.67, "unit": "ft³"}
